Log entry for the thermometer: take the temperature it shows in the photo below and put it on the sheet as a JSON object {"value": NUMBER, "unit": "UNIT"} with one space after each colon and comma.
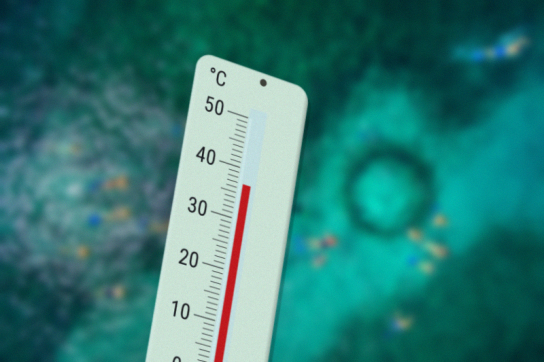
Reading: {"value": 37, "unit": "°C"}
